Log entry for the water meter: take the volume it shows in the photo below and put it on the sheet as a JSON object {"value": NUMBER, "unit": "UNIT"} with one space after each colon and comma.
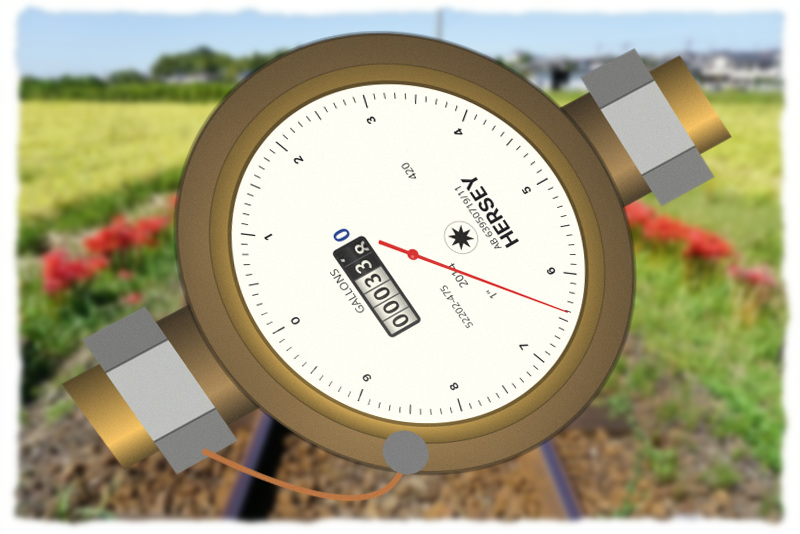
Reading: {"value": 3376.4, "unit": "gal"}
